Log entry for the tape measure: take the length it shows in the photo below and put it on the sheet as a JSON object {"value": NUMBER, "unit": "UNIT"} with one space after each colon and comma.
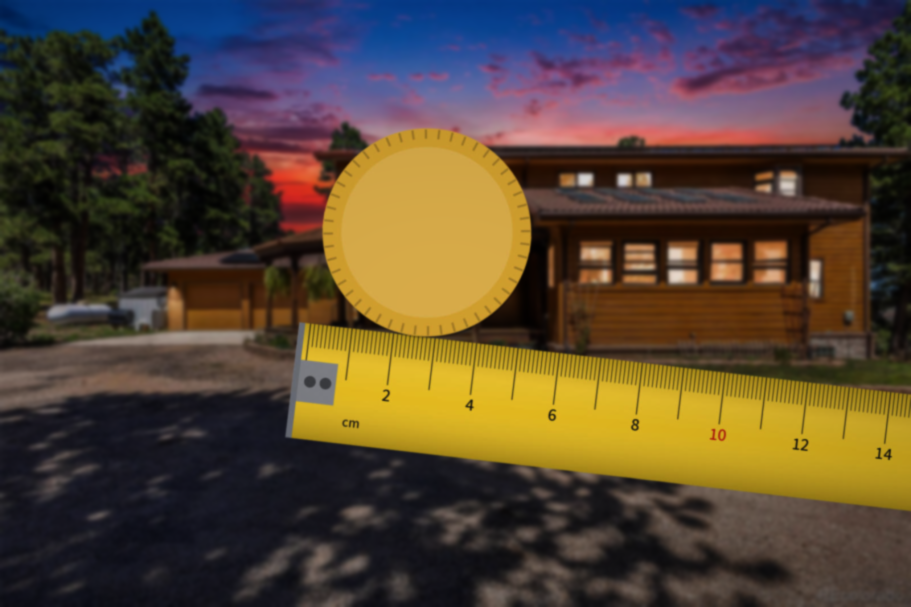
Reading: {"value": 5, "unit": "cm"}
